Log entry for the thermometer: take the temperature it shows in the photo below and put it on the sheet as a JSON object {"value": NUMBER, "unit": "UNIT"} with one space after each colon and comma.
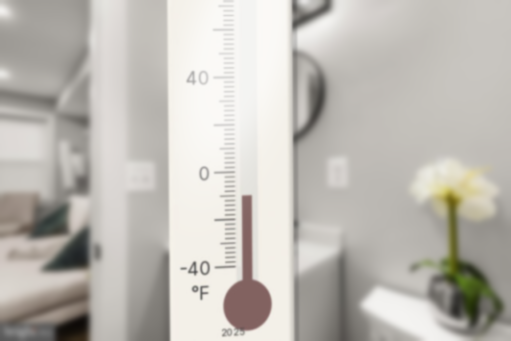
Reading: {"value": -10, "unit": "°F"}
